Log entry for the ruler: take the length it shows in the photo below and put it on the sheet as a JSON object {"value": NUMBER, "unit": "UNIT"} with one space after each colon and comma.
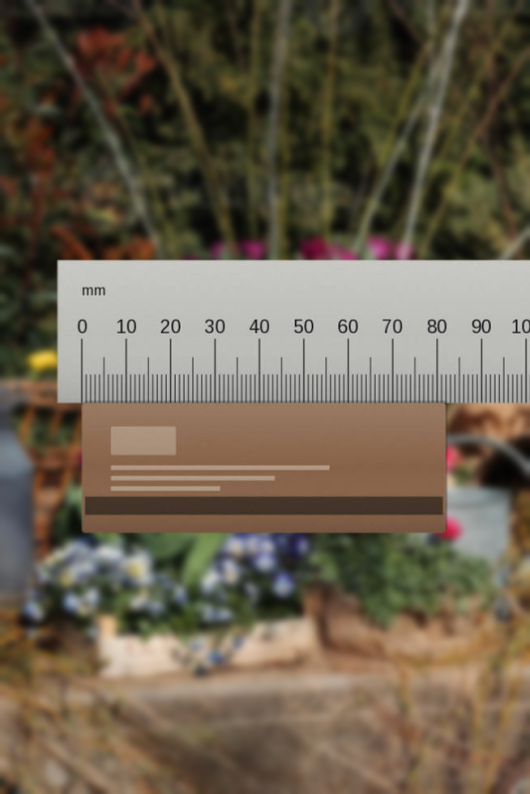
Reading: {"value": 82, "unit": "mm"}
